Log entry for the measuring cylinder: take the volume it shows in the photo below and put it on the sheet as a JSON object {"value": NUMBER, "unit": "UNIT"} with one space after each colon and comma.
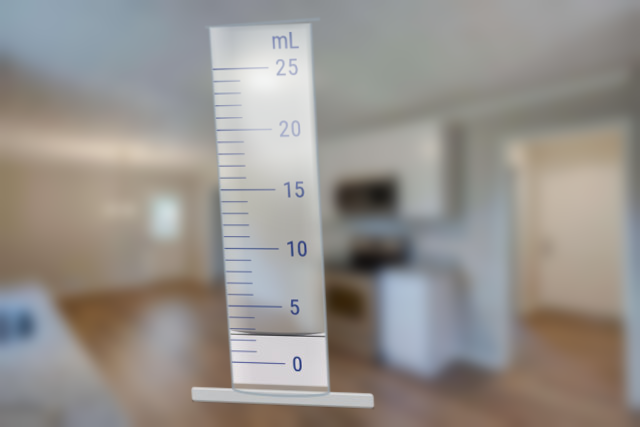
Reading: {"value": 2.5, "unit": "mL"}
